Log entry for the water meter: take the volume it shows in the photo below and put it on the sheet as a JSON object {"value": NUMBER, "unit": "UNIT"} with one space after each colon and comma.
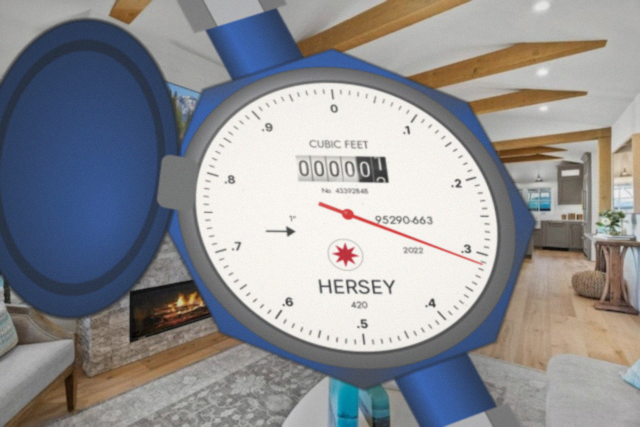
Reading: {"value": 1.31, "unit": "ft³"}
